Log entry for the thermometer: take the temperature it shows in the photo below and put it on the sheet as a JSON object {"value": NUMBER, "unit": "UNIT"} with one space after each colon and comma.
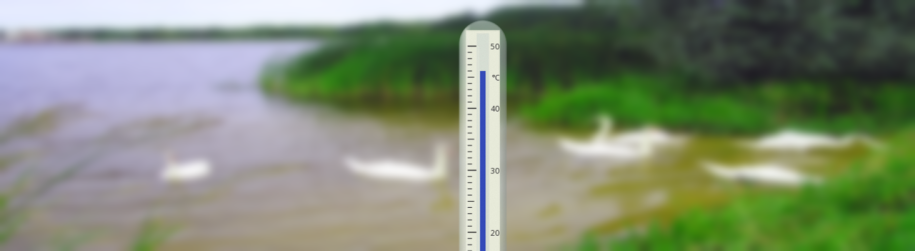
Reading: {"value": 46, "unit": "°C"}
